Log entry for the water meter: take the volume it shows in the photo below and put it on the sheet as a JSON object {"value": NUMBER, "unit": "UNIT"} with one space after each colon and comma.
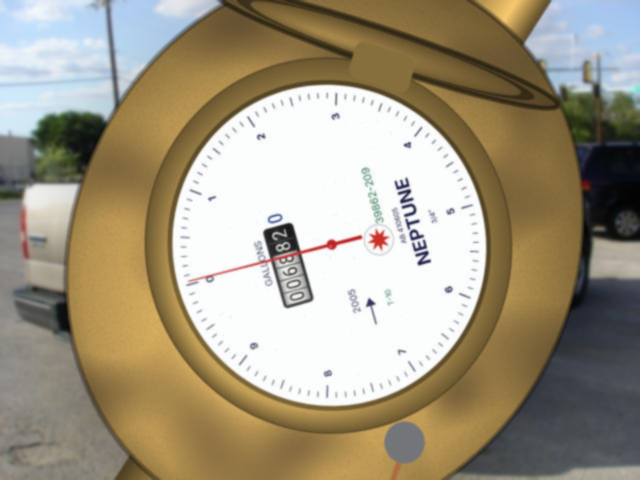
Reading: {"value": 68820.0, "unit": "gal"}
